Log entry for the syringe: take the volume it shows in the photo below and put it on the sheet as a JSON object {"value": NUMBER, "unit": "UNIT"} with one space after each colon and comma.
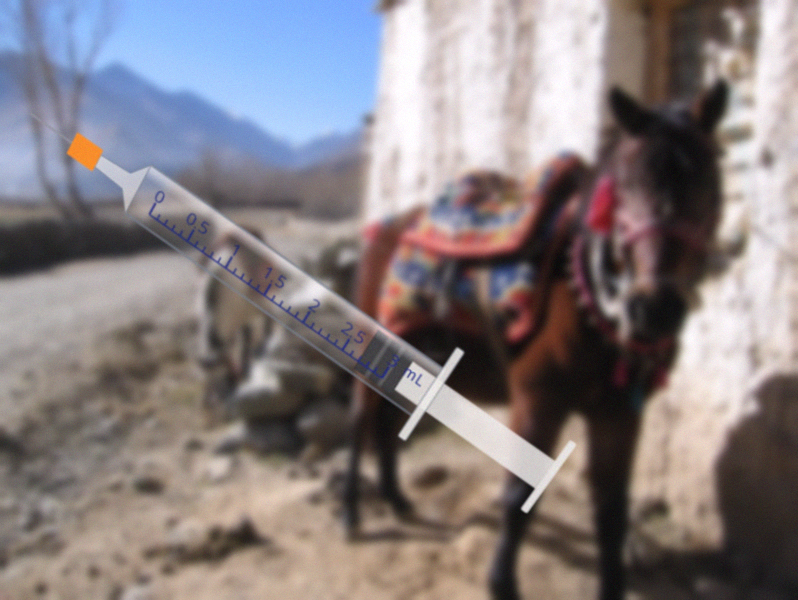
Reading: {"value": 2.7, "unit": "mL"}
